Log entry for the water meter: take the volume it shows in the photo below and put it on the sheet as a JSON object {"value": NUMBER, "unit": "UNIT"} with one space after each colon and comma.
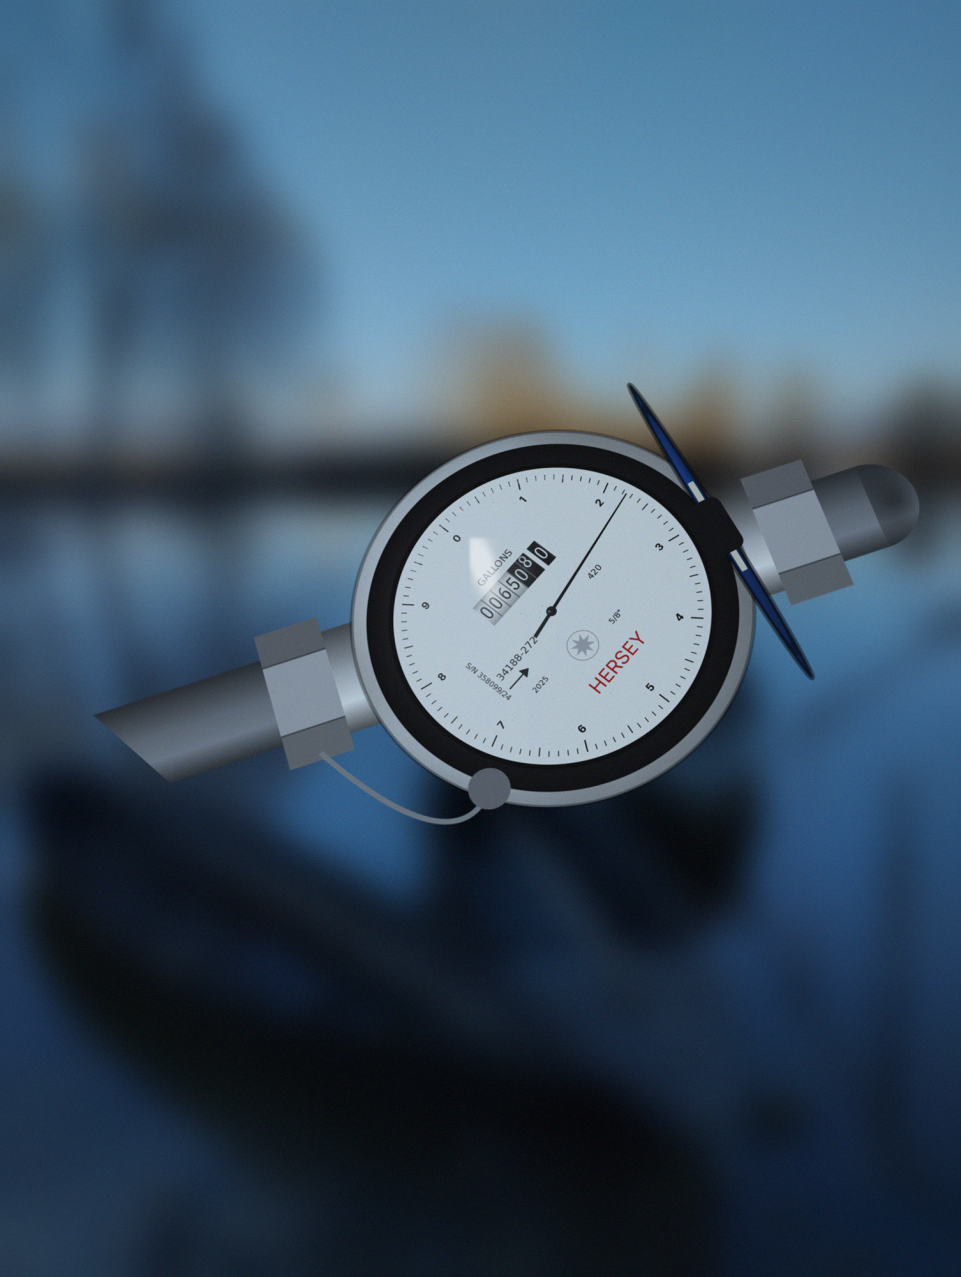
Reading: {"value": 65082.2, "unit": "gal"}
